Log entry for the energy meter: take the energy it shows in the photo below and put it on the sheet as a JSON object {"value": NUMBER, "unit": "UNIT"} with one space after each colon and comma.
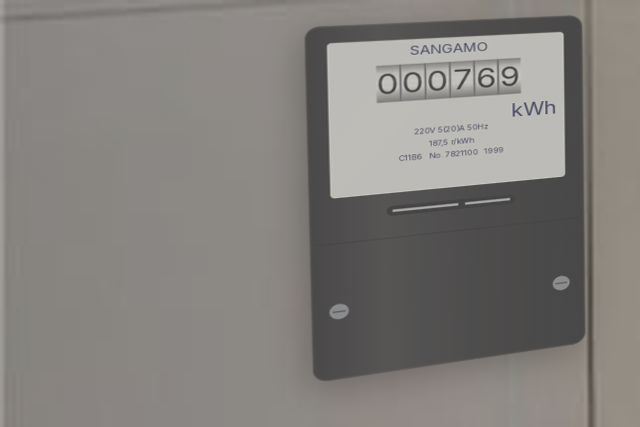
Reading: {"value": 769, "unit": "kWh"}
